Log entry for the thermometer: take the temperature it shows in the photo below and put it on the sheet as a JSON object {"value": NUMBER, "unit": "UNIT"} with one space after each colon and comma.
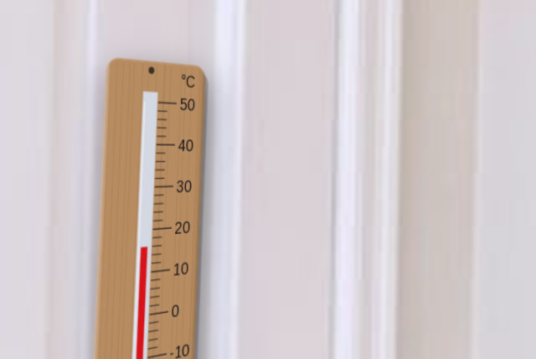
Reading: {"value": 16, "unit": "°C"}
